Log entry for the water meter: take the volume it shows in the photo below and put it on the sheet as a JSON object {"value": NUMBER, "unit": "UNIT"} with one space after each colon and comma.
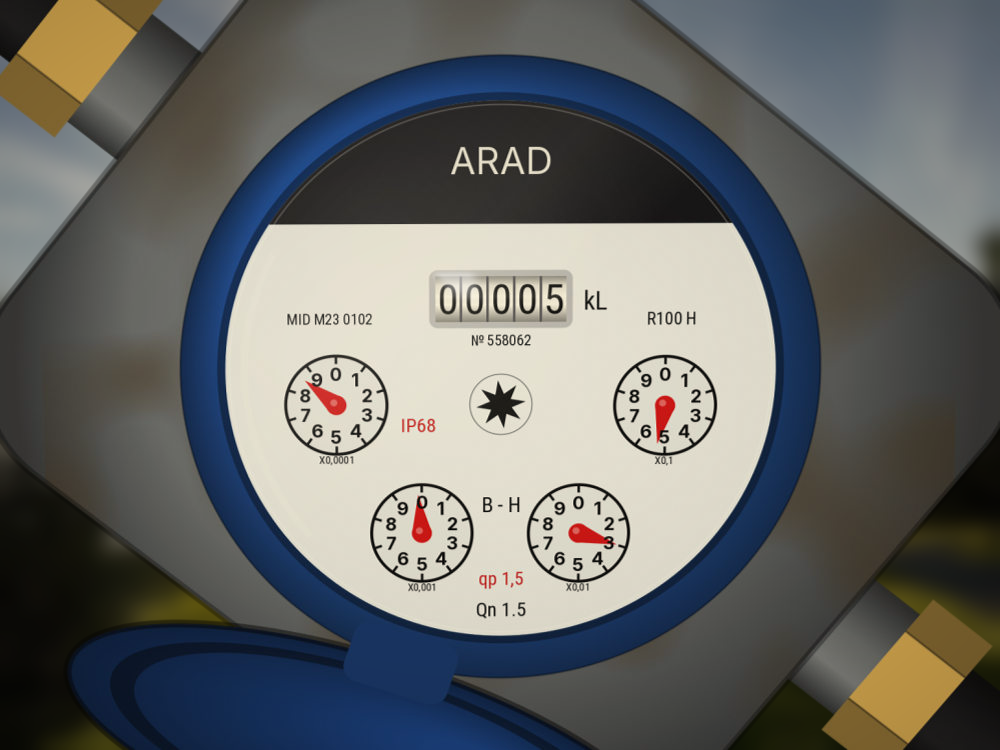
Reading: {"value": 5.5298, "unit": "kL"}
